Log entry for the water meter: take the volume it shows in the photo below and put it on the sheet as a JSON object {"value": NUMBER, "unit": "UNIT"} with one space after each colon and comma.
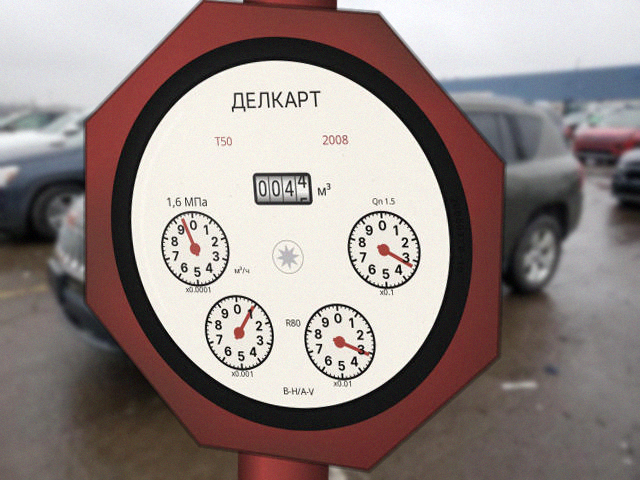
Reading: {"value": 44.3309, "unit": "m³"}
